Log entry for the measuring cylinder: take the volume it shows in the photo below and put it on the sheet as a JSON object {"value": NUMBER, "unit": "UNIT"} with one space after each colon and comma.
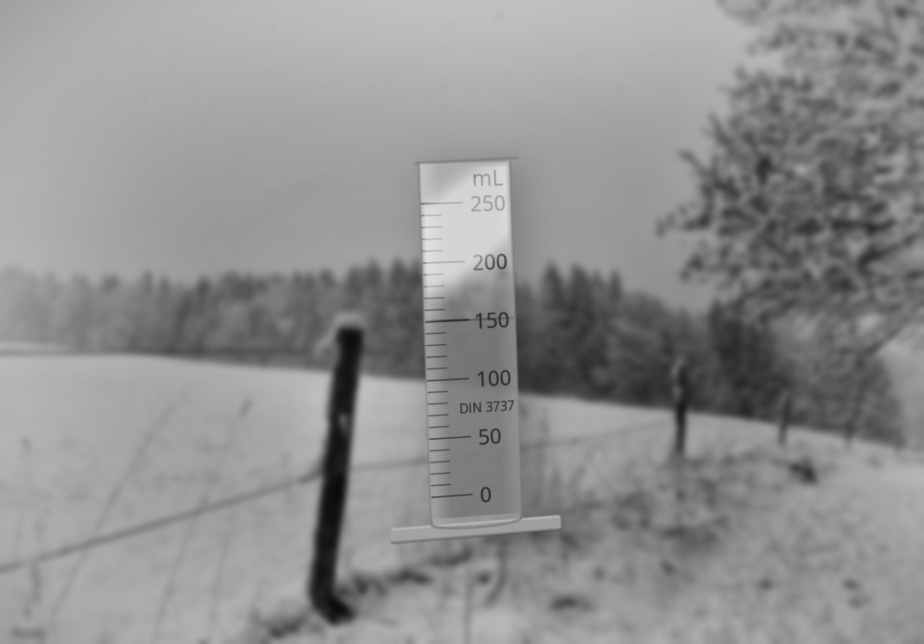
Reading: {"value": 150, "unit": "mL"}
